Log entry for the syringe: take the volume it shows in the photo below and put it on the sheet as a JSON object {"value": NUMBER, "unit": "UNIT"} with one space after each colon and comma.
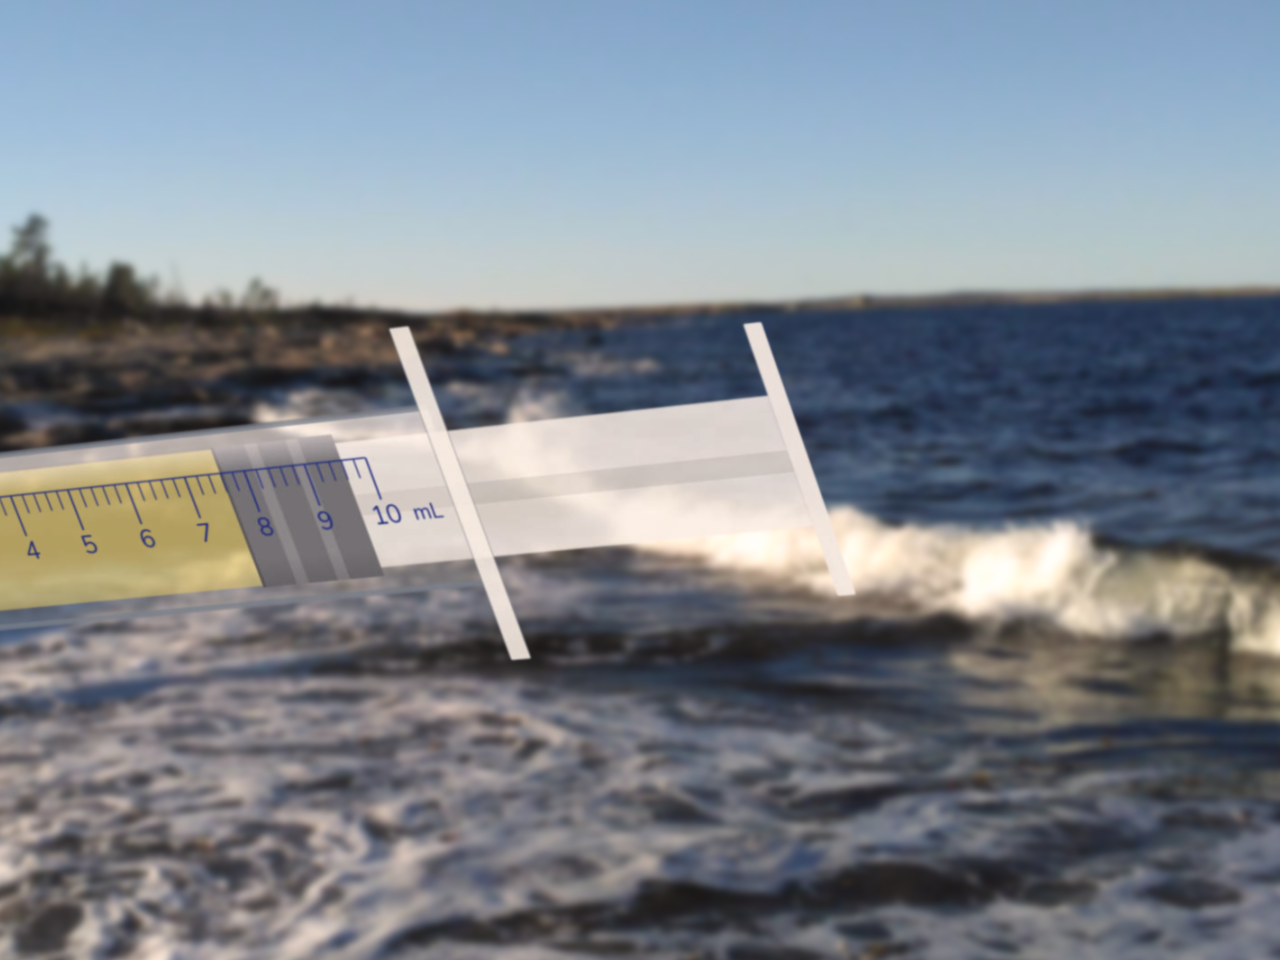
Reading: {"value": 7.6, "unit": "mL"}
